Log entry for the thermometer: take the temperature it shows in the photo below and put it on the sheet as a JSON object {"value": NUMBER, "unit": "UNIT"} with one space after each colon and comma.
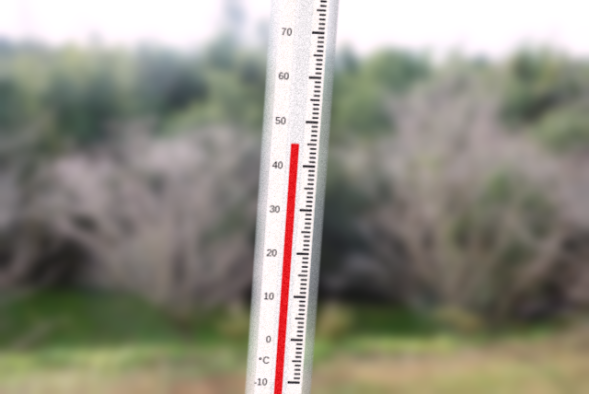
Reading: {"value": 45, "unit": "°C"}
